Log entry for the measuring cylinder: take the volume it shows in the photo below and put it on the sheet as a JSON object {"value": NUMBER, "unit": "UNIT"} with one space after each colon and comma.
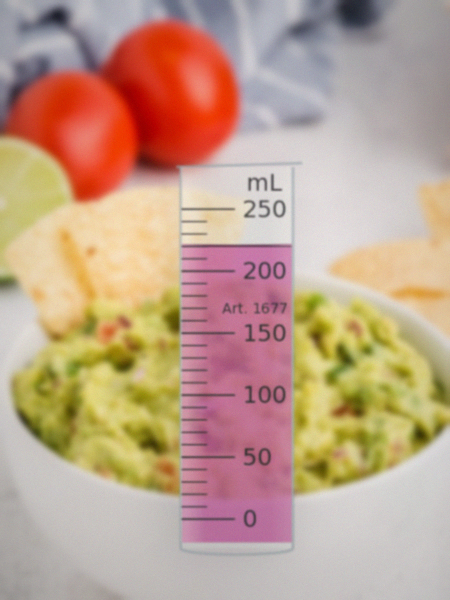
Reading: {"value": 220, "unit": "mL"}
